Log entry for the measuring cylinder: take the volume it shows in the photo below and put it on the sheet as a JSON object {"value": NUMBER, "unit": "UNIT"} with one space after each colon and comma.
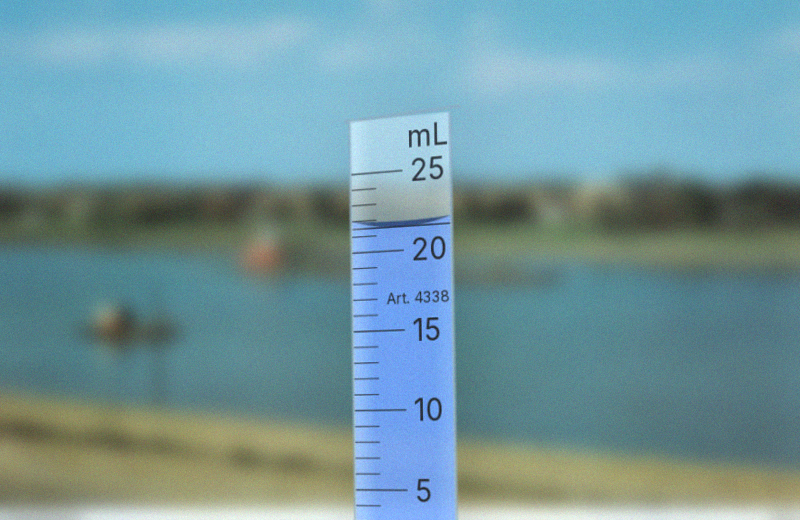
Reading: {"value": 21.5, "unit": "mL"}
